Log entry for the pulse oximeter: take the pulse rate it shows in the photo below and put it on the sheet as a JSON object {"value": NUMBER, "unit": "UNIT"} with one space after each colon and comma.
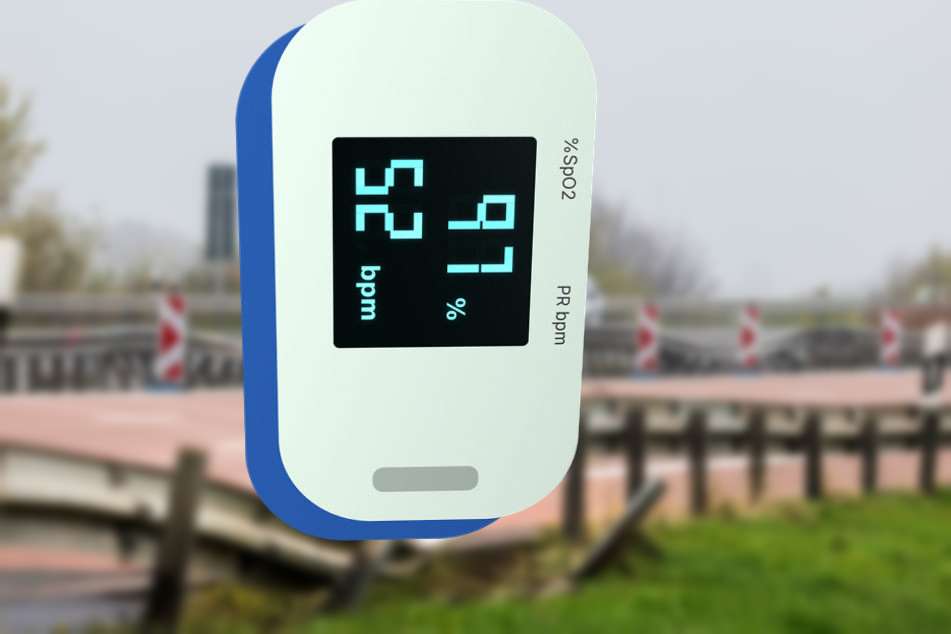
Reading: {"value": 52, "unit": "bpm"}
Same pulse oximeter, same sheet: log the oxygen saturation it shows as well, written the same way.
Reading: {"value": 97, "unit": "%"}
